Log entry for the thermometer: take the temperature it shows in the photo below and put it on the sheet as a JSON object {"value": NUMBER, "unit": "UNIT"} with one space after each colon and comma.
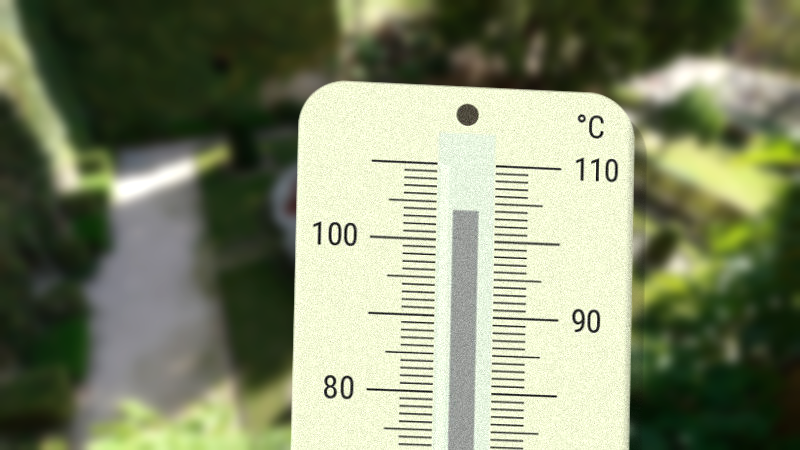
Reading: {"value": 104, "unit": "°C"}
